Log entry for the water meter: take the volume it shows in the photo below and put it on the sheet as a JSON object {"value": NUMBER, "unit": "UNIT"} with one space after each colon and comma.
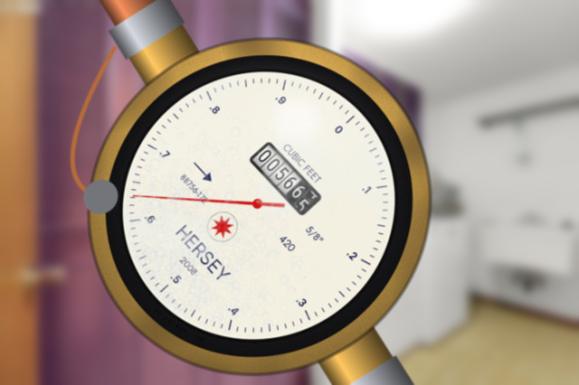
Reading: {"value": 5664.63, "unit": "ft³"}
